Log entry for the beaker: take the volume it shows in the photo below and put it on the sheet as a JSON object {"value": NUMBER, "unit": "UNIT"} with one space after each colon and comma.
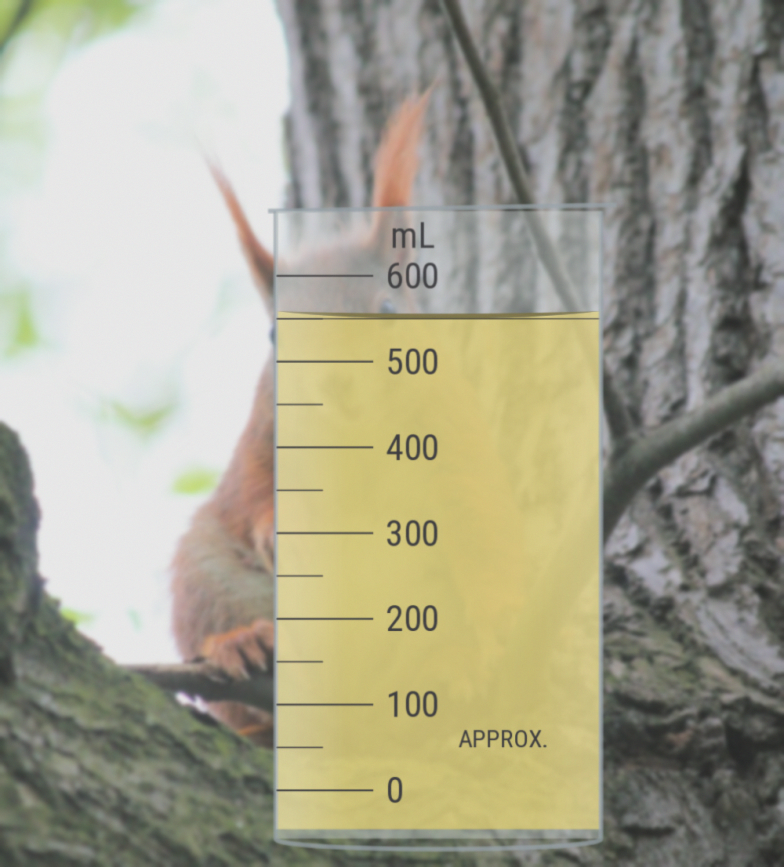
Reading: {"value": 550, "unit": "mL"}
